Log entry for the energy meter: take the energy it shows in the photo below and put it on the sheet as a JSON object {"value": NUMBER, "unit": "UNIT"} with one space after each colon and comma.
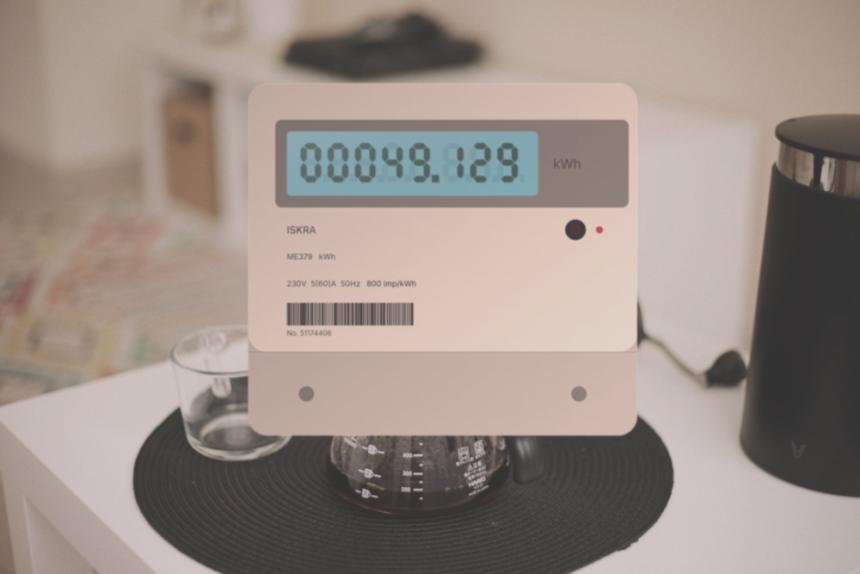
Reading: {"value": 49.129, "unit": "kWh"}
